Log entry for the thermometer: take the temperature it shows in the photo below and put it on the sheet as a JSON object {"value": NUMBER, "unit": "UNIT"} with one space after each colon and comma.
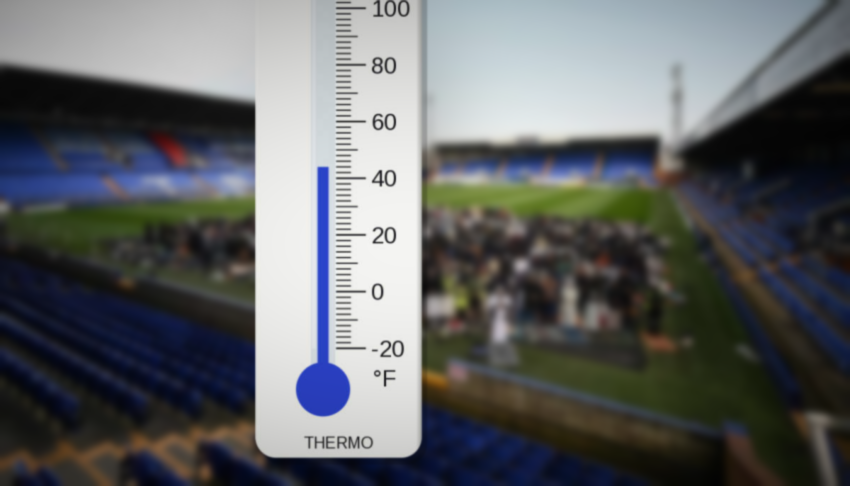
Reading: {"value": 44, "unit": "°F"}
